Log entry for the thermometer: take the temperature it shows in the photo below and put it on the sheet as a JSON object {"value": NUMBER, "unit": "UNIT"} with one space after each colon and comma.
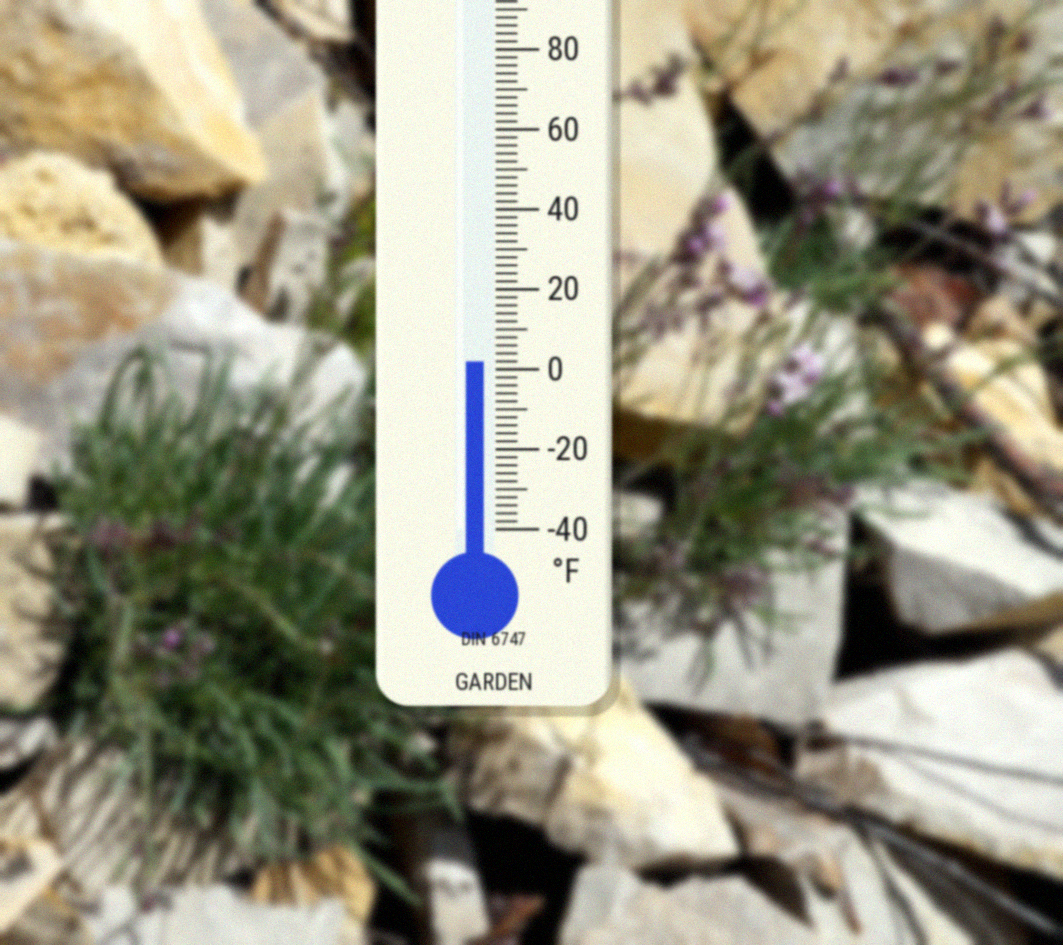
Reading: {"value": 2, "unit": "°F"}
